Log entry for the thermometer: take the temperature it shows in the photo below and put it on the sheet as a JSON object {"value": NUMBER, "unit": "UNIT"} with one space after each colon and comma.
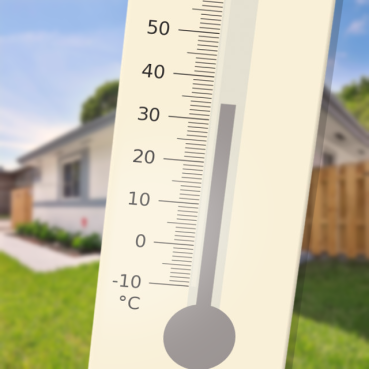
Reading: {"value": 34, "unit": "°C"}
